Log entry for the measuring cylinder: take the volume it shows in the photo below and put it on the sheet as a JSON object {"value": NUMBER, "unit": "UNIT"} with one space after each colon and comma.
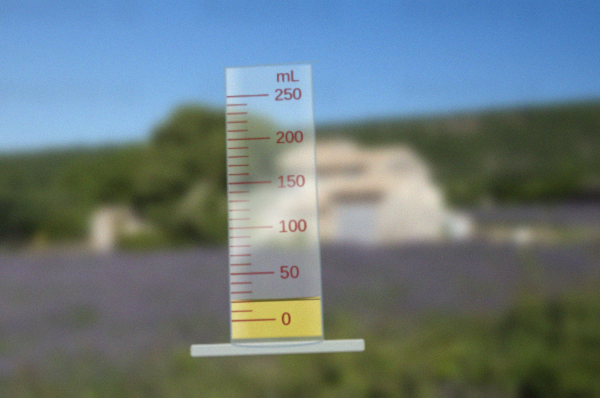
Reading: {"value": 20, "unit": "mL"}
